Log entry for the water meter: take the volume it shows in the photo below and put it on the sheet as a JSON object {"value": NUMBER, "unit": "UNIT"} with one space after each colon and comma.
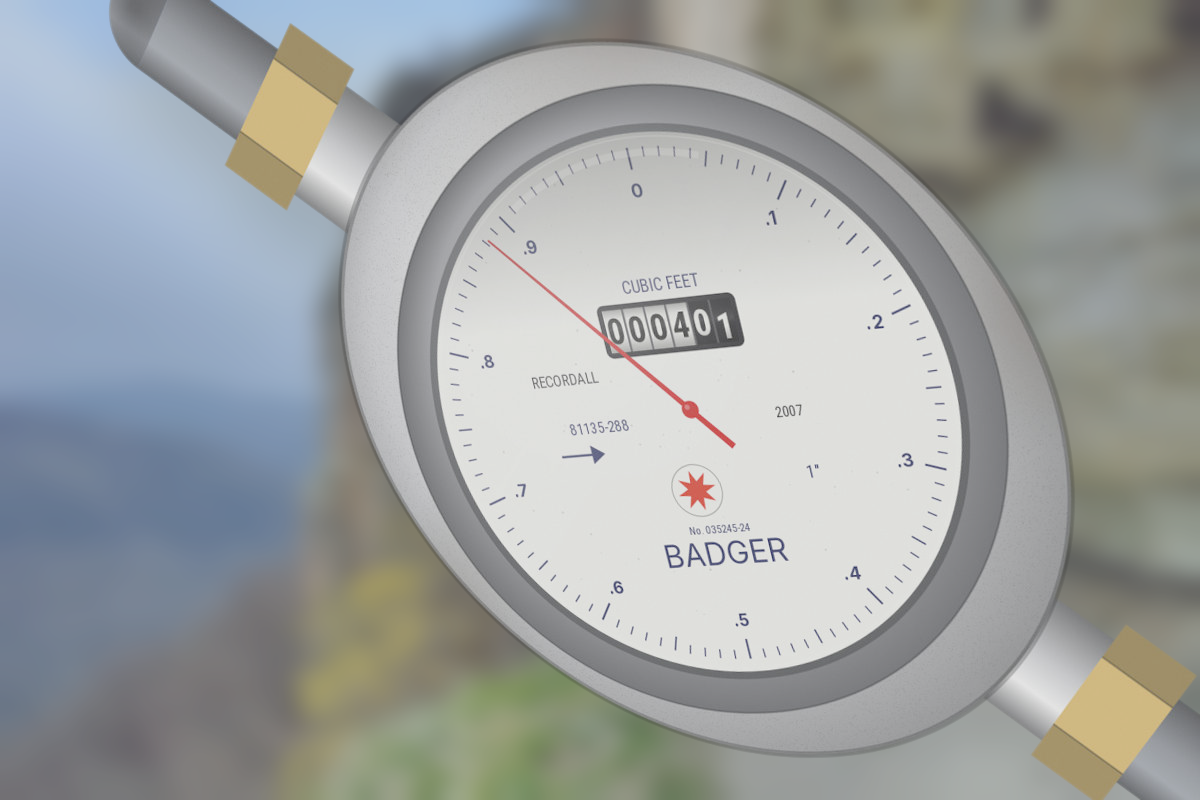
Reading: {"value": 400.88, "unit": "ft³"}
